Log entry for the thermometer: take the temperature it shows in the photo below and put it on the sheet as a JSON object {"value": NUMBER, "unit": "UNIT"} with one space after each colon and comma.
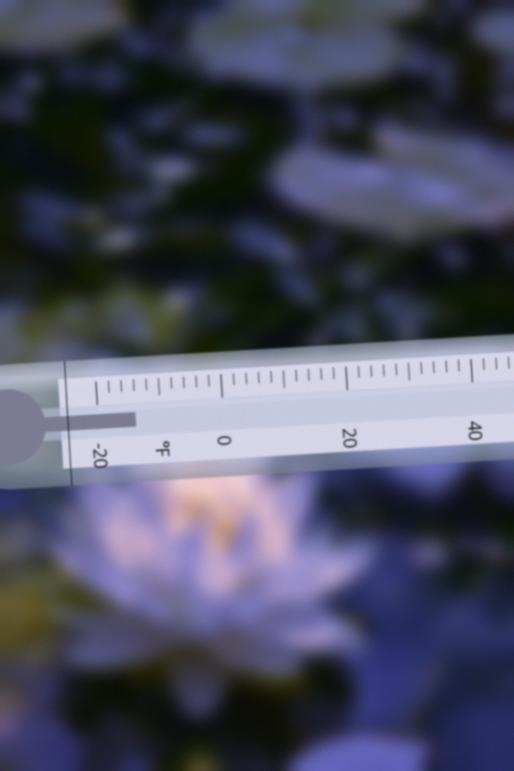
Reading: {"value": -14, "unit": "°F"}
